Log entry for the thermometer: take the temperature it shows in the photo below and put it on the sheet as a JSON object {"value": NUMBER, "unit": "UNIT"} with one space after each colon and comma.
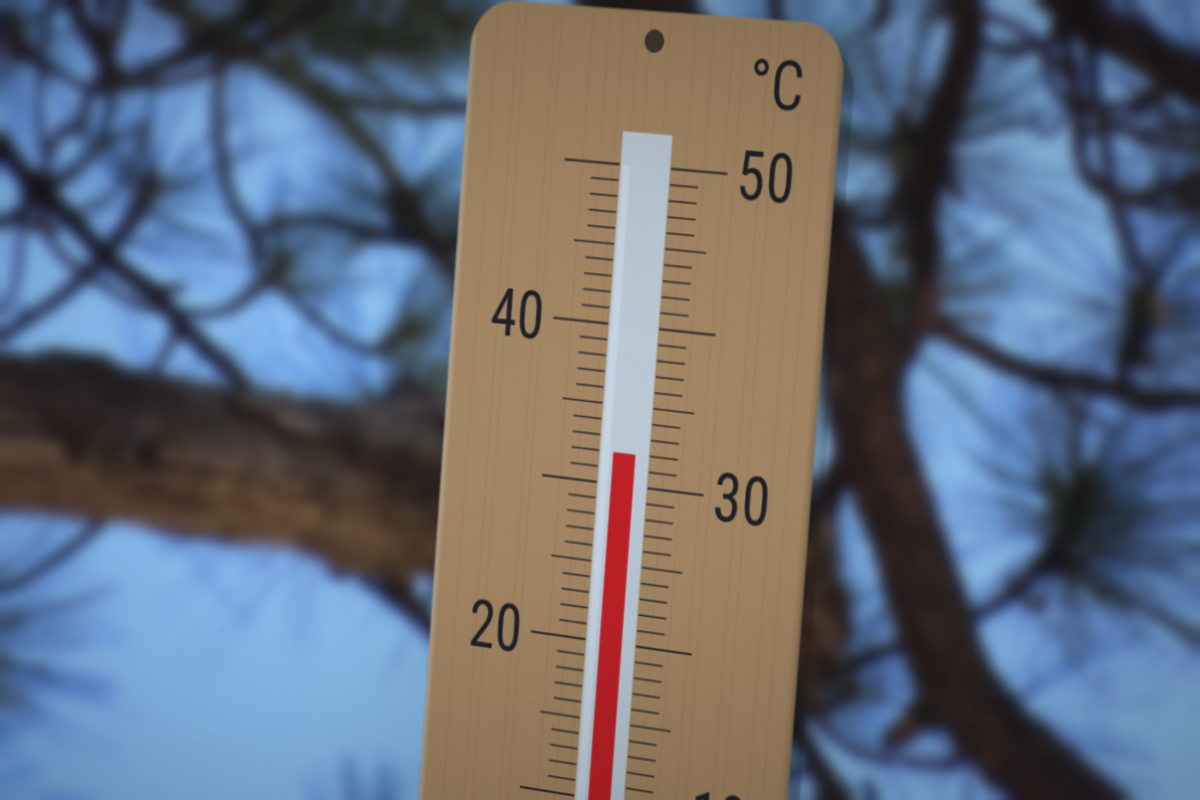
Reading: {"value": 32, "unit": "°C"}
